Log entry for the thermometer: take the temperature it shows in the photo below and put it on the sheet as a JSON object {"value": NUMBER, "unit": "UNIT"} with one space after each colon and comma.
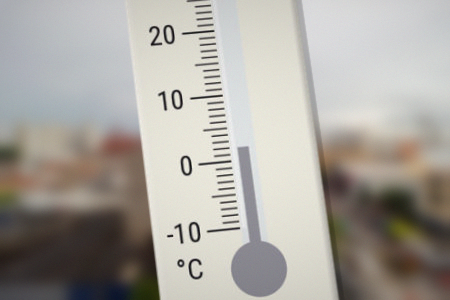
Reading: {"value": 2, "unit": "°C"}
